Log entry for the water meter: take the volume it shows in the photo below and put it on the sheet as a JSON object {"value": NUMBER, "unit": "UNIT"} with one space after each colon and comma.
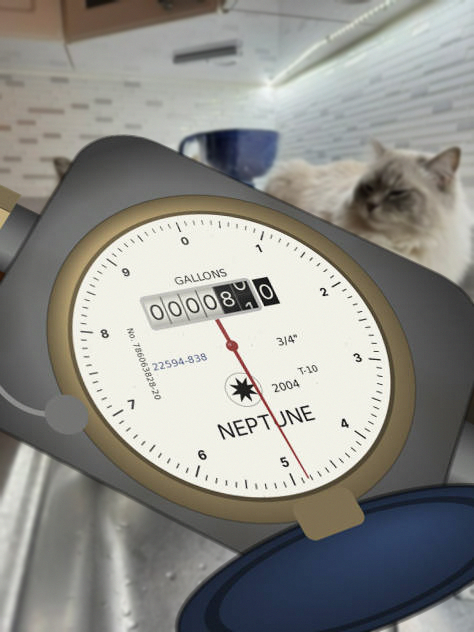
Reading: {"value": 804.8, "unit": "gal"}
